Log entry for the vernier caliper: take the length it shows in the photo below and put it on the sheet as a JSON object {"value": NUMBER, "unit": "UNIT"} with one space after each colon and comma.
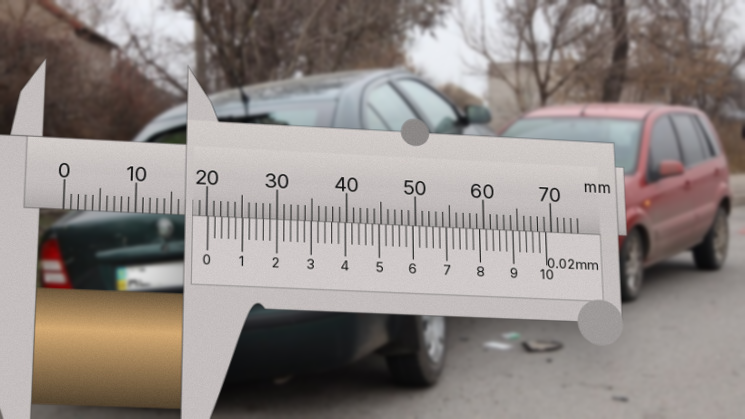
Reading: {"value": 20.2, "unit": "mm"}
